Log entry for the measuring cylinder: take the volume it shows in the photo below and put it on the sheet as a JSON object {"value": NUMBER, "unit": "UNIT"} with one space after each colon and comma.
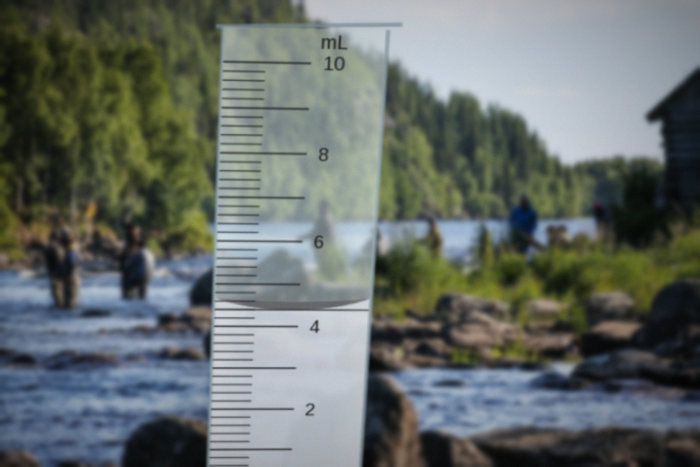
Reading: {"value": 4.4, "unit": "mL"}
